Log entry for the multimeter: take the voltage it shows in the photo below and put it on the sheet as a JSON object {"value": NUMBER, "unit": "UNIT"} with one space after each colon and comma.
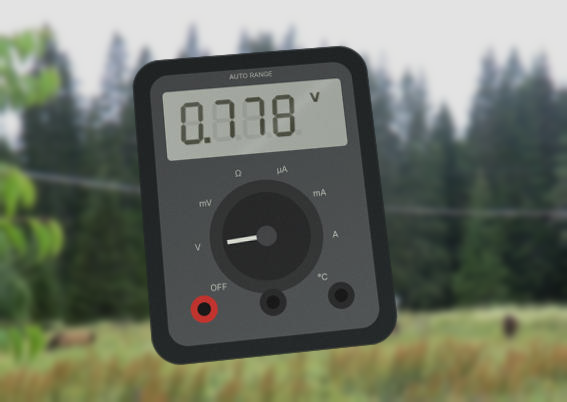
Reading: {"value": 0.778, "unit": "V"}
